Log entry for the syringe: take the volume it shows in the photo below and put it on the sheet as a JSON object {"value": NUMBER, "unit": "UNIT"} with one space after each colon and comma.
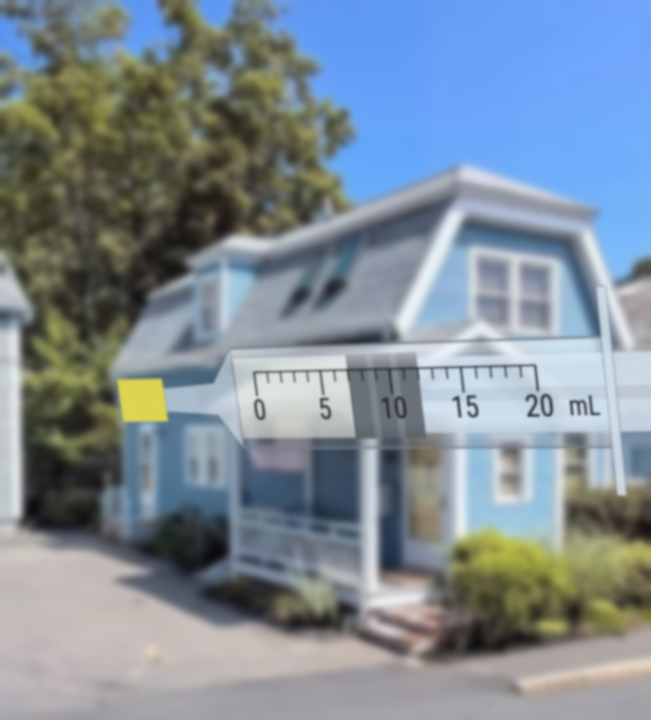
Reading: {"value": 7, "unit": "mL"}
